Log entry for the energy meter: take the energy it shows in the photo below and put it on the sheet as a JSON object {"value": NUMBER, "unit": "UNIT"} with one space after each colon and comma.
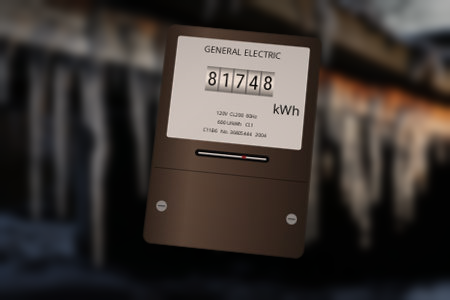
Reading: {"value": 81748, "unit": "kWh"}
